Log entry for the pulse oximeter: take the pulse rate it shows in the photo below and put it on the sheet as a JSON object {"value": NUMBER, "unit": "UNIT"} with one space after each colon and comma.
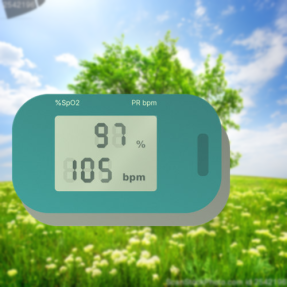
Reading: {"value": 105, "unit": "bpm"}
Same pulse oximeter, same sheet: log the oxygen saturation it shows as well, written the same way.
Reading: {"value": 97, "unit": "%"}
